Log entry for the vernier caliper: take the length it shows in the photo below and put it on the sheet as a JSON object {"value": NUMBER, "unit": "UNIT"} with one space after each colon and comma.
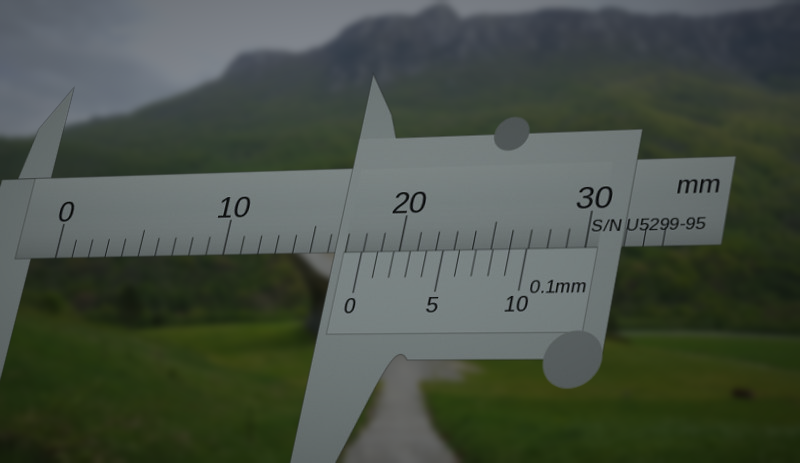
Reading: {"value": 17.9, "unit": "mm"}
